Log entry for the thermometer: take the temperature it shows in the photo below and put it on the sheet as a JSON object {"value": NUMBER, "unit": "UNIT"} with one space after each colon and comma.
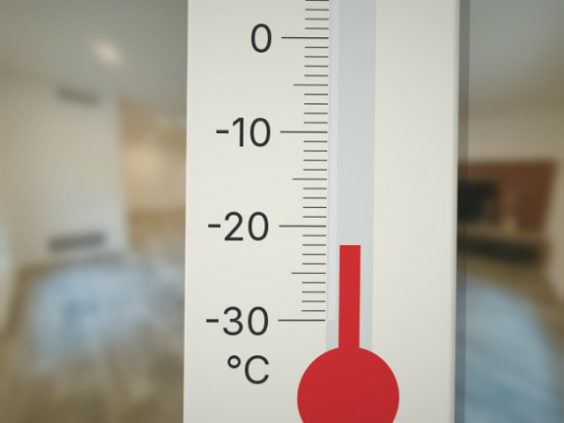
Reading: {"value": -22, "unit": "°C"}
